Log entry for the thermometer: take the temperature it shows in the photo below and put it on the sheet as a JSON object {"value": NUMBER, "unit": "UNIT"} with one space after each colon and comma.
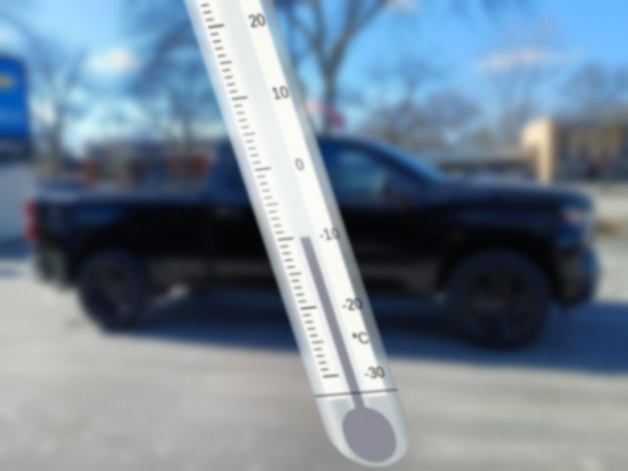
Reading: {"value": -10, "unit": "°C"}
